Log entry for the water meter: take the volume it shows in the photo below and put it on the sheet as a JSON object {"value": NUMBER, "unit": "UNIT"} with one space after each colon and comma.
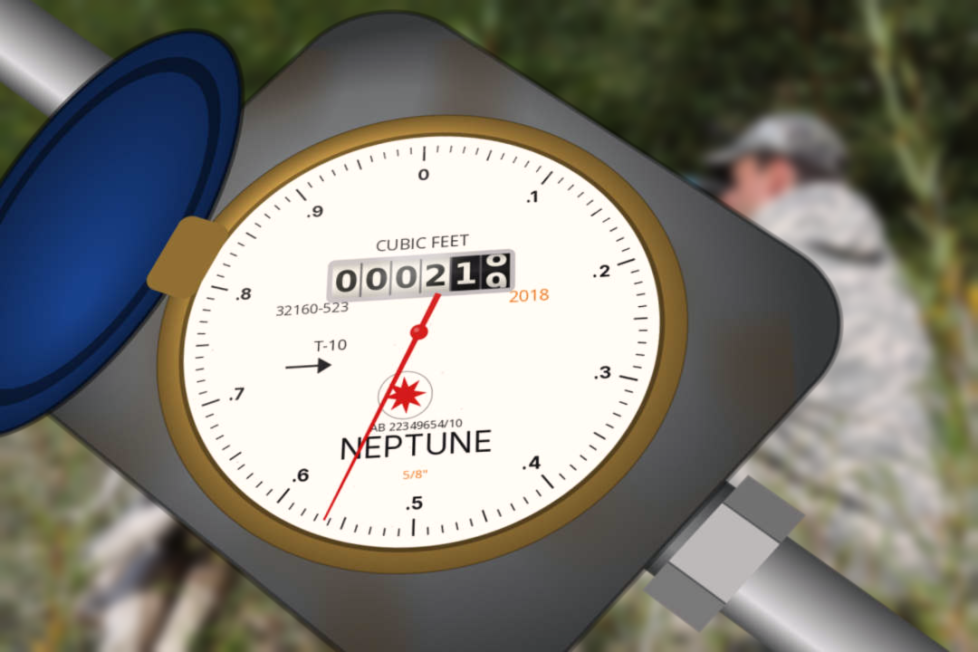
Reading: {"value": 218.56, "unit": "ft³"}
